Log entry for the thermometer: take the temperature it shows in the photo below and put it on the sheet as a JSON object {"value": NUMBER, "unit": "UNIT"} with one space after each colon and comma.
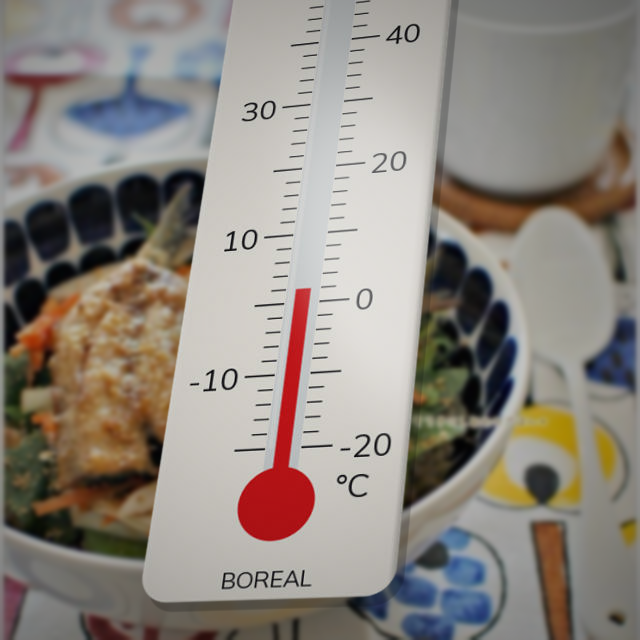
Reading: {"value": 2, "unit": "°C"}
